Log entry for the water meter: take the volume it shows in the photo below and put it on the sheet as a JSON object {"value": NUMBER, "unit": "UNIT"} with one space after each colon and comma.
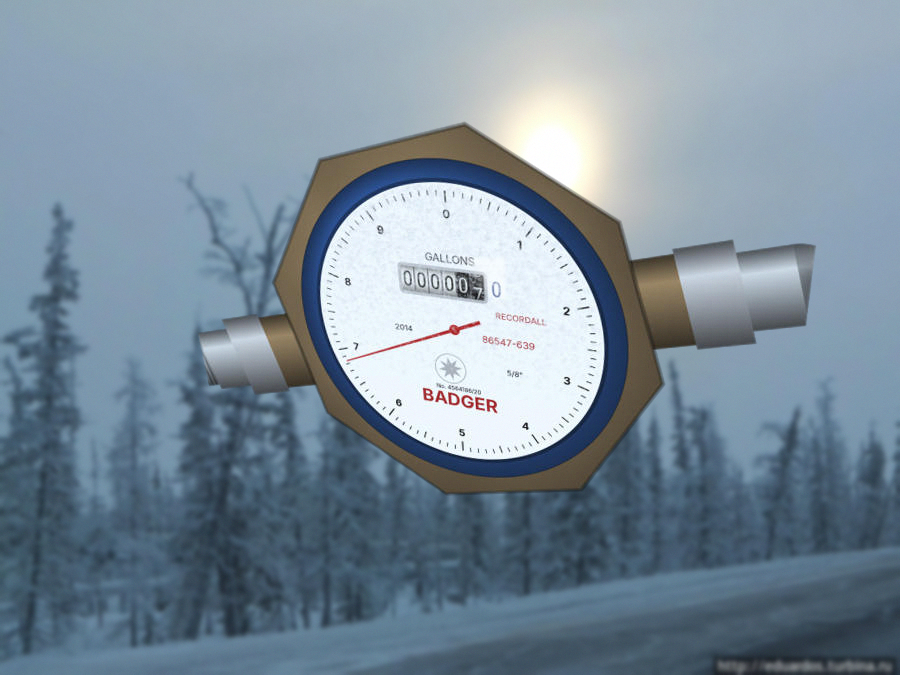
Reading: {"value": 66.8, "unit": "gal"}
